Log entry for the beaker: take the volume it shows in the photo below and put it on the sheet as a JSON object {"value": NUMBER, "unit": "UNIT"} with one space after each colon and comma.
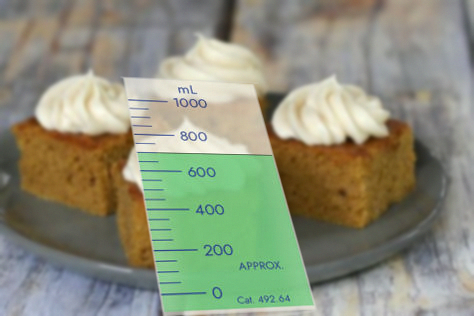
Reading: {"value": 700, "unit": "mL"}
